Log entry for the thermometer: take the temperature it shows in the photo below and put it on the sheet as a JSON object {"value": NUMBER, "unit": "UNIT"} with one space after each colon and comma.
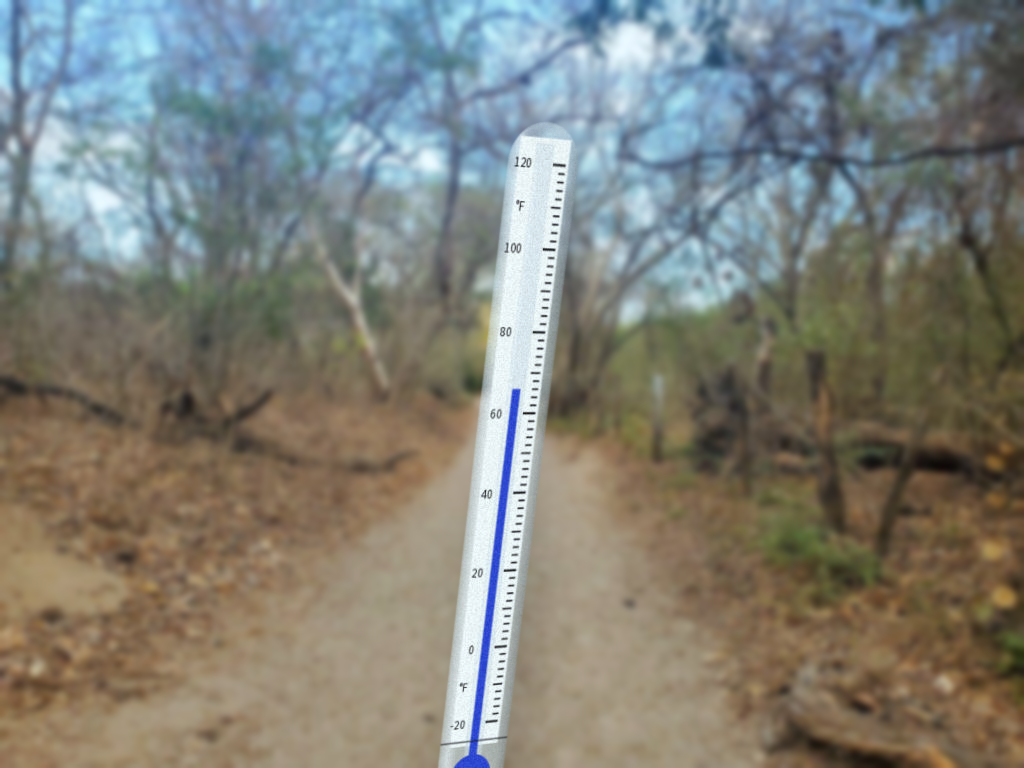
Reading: {"value": 66, "unit": "°F"}
